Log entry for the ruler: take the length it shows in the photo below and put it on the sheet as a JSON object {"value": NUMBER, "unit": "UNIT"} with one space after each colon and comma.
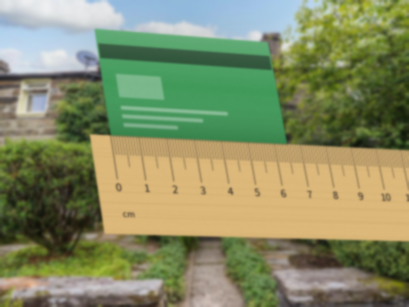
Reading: {"value": 6.5, "unit": "cm"}
